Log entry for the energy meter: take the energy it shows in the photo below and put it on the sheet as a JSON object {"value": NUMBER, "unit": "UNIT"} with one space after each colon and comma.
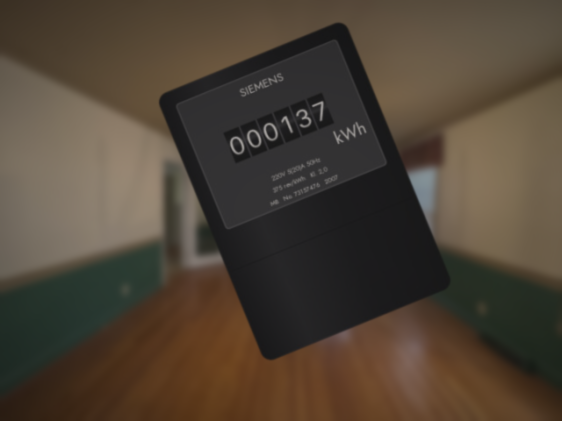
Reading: {"value": 137, "unit": "kWh"}
